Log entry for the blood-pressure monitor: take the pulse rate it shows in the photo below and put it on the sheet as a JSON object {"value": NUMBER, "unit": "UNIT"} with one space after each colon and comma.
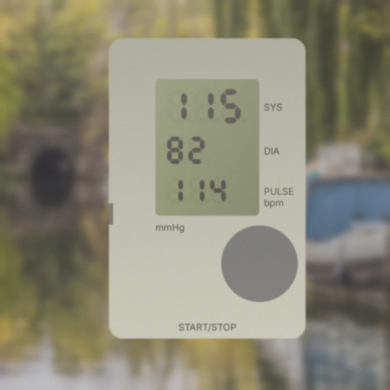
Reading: {"value": 114, "unit": "bpm"}
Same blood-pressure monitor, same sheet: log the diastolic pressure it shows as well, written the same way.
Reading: {"value": 82, "unit": "mmHg"}
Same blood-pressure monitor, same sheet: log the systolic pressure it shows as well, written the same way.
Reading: {"value": 115, "unit": "mmHg"}
